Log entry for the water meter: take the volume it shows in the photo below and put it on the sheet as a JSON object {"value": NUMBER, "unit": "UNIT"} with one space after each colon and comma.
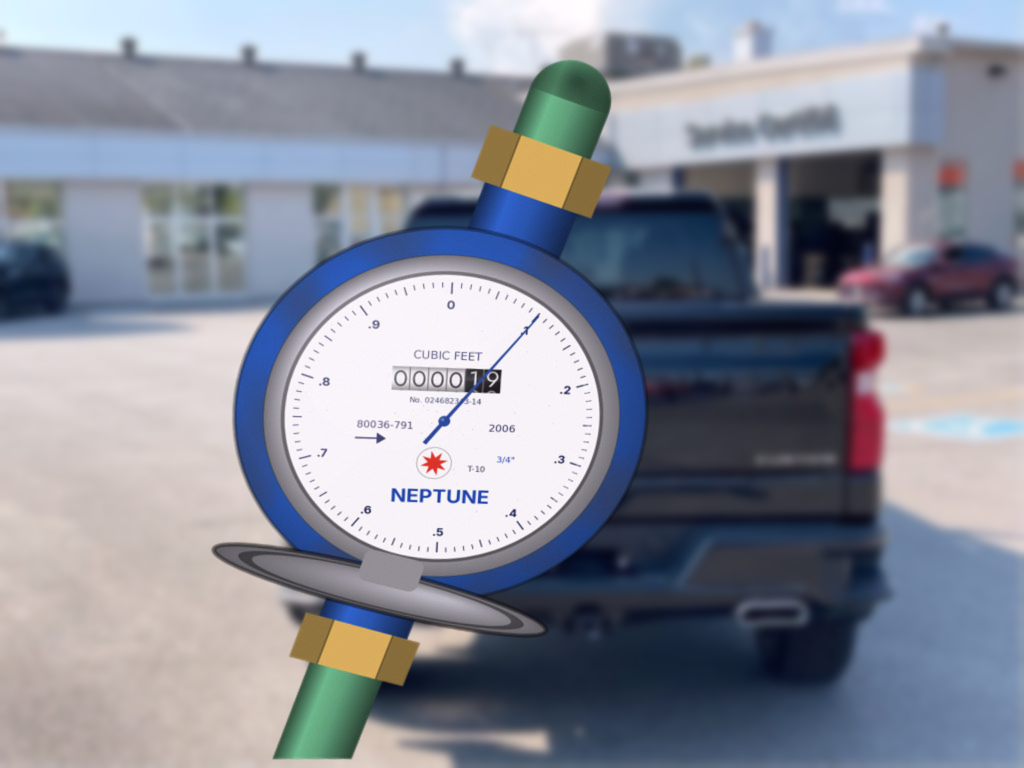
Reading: {"value": 19.10, "unit": "ft³"}
